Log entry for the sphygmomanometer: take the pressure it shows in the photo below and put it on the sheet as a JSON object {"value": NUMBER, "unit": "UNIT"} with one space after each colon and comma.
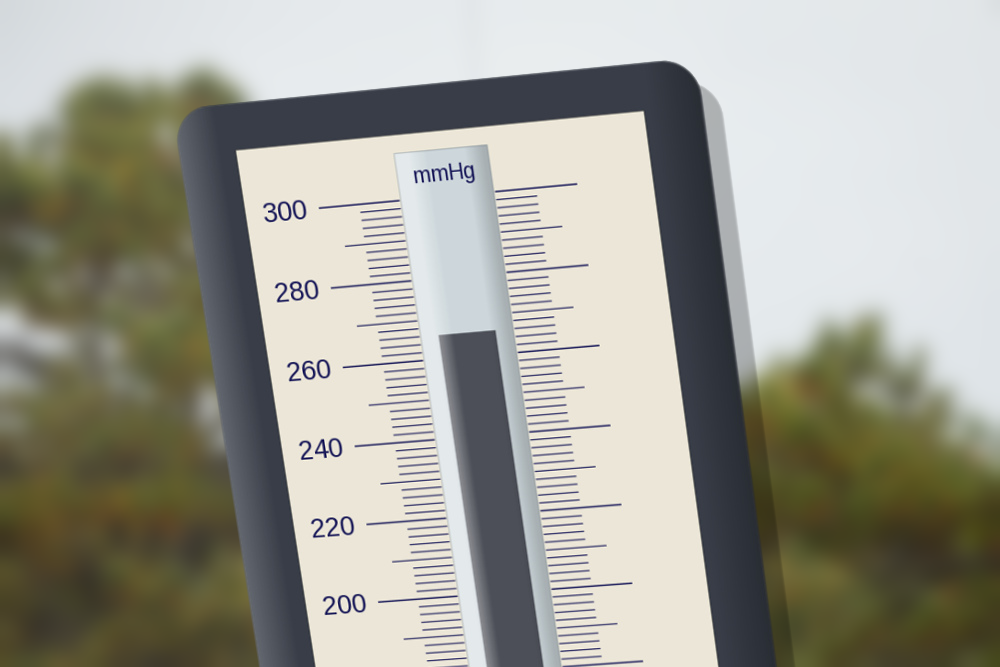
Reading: {"value": 266, "unit": "mmHg"}
